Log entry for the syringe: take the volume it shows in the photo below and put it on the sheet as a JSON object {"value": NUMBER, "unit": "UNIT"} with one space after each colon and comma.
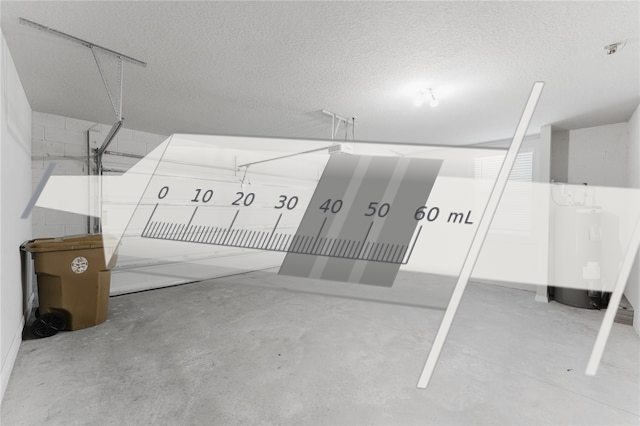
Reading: {"value": 35, "unit": "mL"}
